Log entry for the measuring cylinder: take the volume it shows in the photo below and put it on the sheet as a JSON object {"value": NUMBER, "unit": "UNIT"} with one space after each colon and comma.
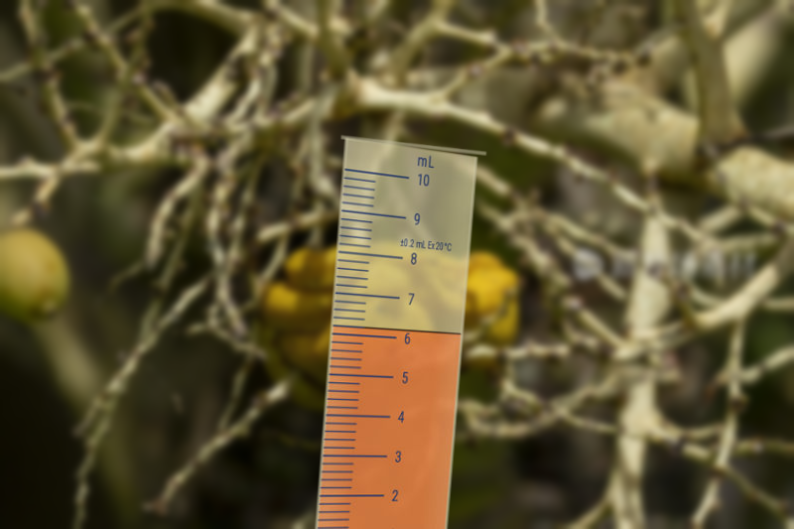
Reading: {"value": 6.2, "unit": "mL"}
